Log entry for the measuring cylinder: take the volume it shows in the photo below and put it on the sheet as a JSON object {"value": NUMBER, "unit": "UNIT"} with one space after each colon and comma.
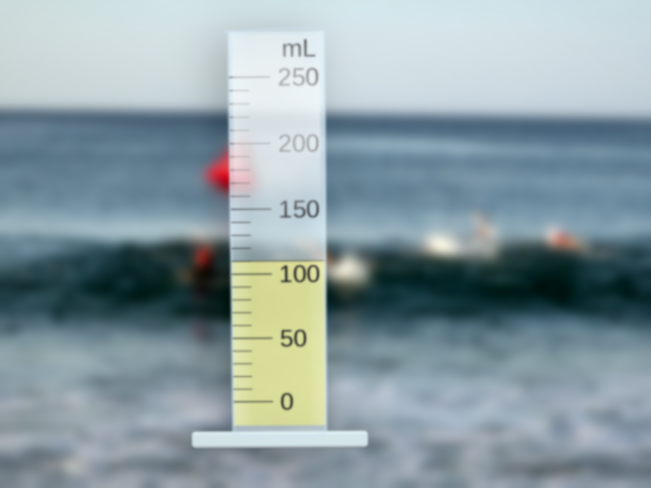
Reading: {"value": 110, "unit": "mL"}
